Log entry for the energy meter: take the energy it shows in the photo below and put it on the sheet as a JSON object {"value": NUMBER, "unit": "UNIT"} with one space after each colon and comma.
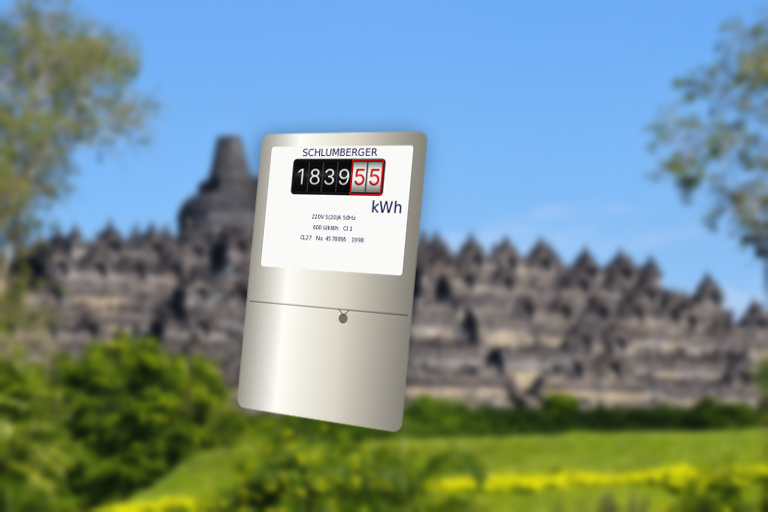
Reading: {"value": 1839.55, "unit": "kWh"}
